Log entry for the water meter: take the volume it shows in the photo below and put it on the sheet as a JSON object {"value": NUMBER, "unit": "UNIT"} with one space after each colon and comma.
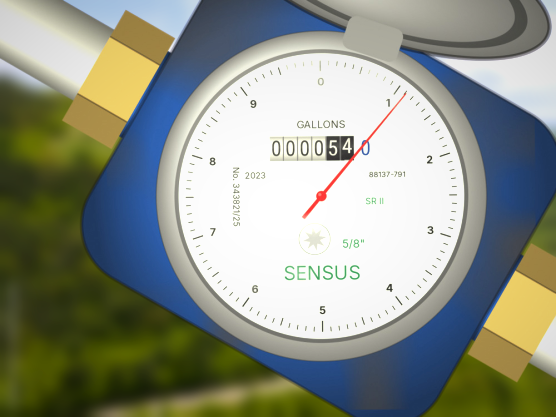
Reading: {"value": 541.1, "unit": "gal"}
